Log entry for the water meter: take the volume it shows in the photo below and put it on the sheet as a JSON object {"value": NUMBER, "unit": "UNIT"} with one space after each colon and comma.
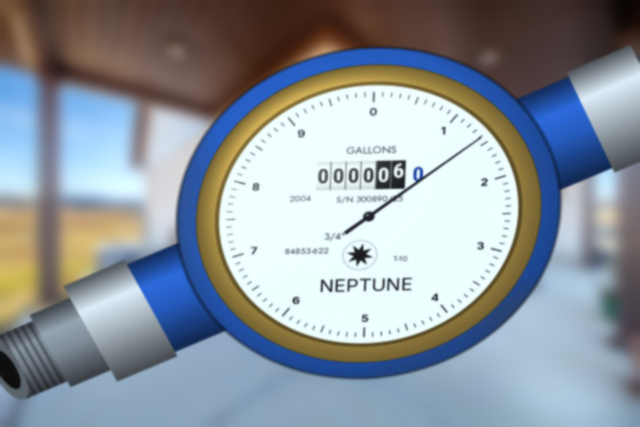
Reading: {"value": 61.4, "unit": "gal"}
